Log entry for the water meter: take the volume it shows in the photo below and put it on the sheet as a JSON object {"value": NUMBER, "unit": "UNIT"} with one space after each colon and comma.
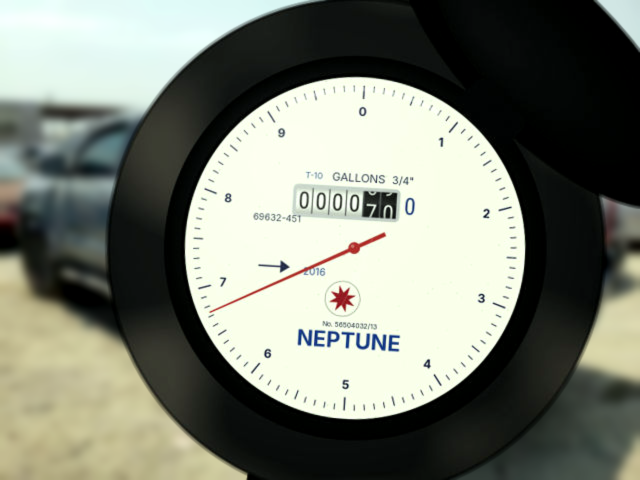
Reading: {"value": 696.7, "unit": "gal"}
